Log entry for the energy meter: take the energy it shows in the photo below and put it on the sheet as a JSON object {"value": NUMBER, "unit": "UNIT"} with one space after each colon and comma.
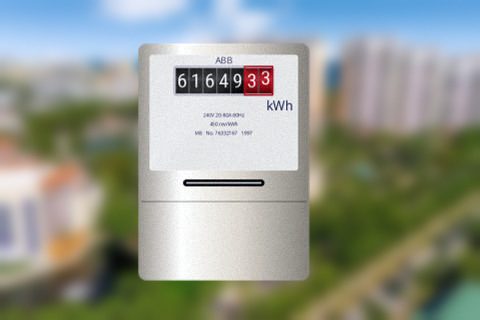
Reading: {"value": 61649.33, "unit": "kWh"}
